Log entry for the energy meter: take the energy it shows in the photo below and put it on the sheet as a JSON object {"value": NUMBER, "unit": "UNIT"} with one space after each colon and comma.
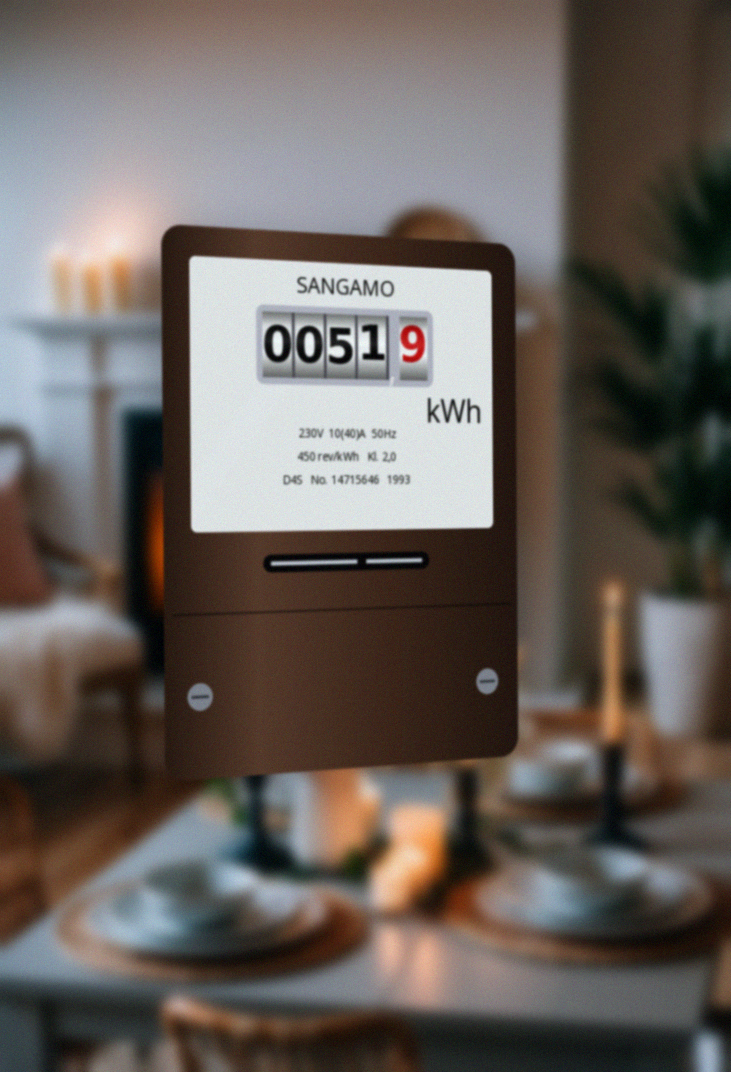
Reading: {"value": 51.9, "unit": "kWh"}
